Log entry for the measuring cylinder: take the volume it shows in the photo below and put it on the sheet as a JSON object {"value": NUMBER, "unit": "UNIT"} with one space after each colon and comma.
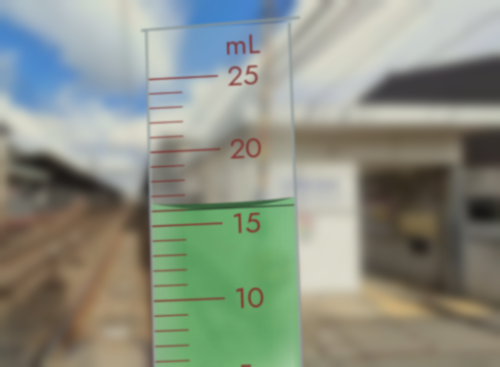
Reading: {"value": 16, "unit": "mL"}
